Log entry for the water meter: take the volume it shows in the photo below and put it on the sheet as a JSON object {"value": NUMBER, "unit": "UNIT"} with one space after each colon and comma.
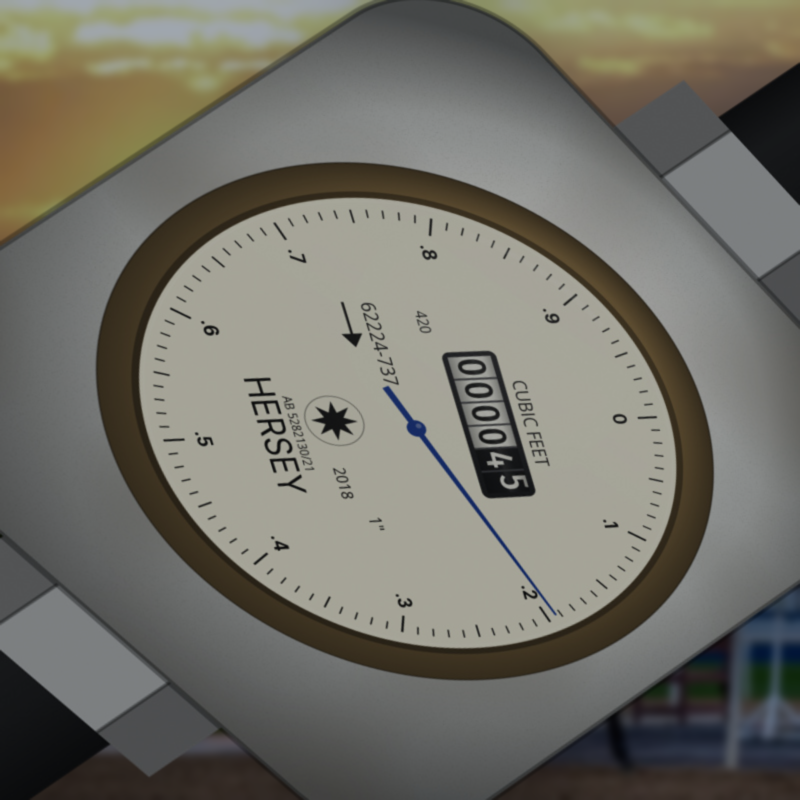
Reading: {"value": 45.19, "unit": "ft³"}
